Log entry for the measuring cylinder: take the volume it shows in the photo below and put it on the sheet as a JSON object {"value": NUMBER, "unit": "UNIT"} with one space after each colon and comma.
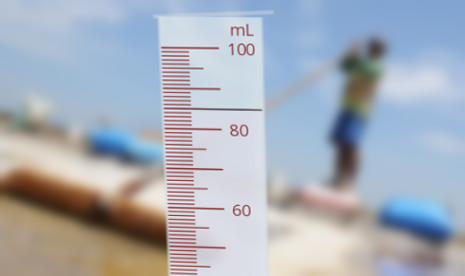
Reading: {"value": 85, "unit": "mL"}
